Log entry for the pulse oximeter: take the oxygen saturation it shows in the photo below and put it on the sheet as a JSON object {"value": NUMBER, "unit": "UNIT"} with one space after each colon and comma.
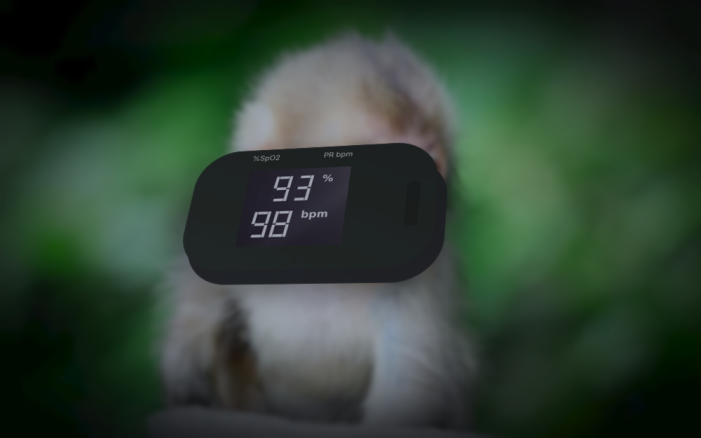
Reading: {"value": 93, "unit": "%"}
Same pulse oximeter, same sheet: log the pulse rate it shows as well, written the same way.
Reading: {"value": 98, "unit": "bpm"}
